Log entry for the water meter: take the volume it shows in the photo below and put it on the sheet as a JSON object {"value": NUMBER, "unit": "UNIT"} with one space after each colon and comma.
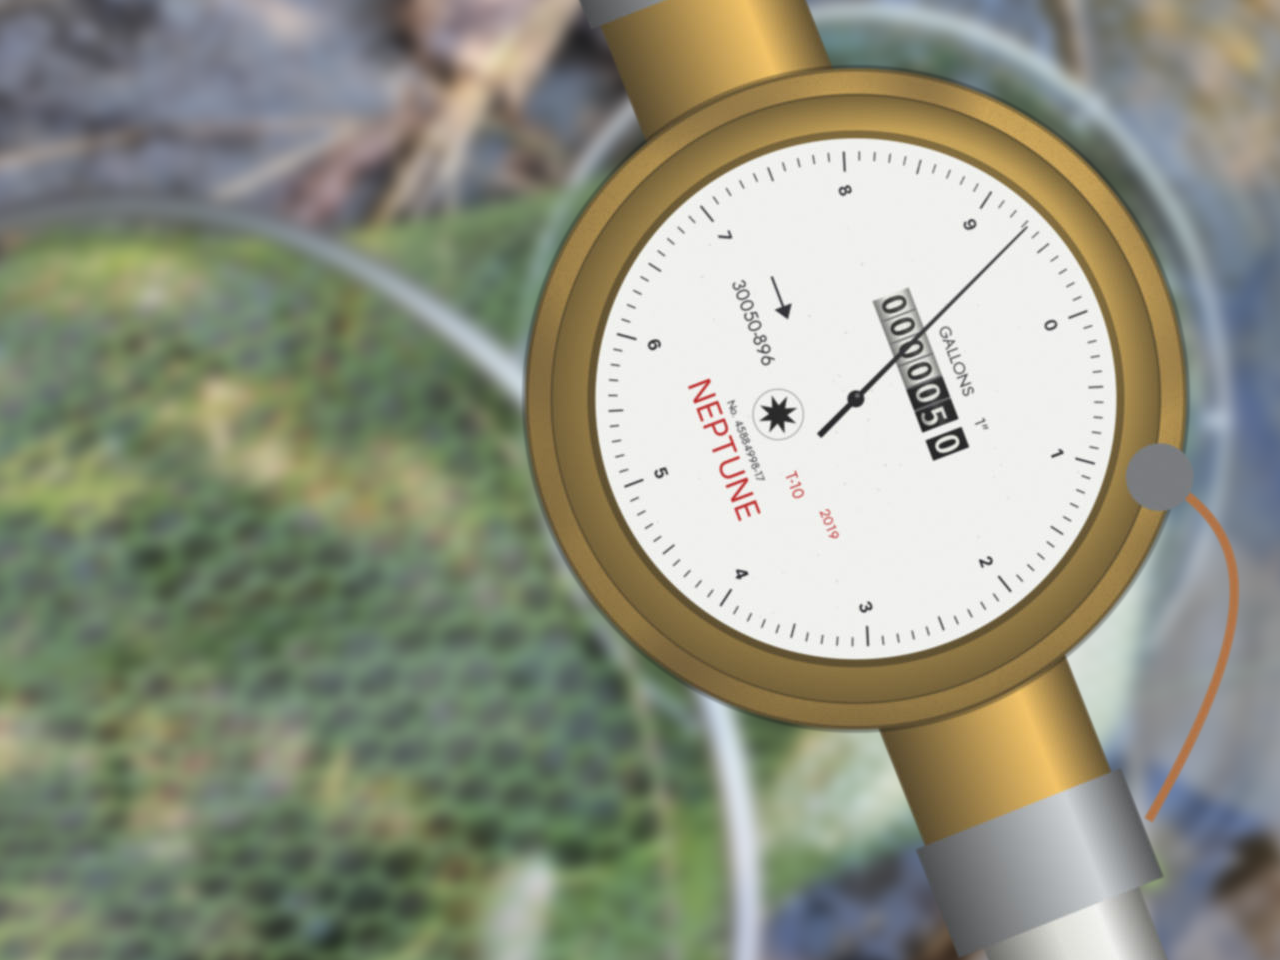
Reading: {"value": 49.3, "unit": "gal"}
